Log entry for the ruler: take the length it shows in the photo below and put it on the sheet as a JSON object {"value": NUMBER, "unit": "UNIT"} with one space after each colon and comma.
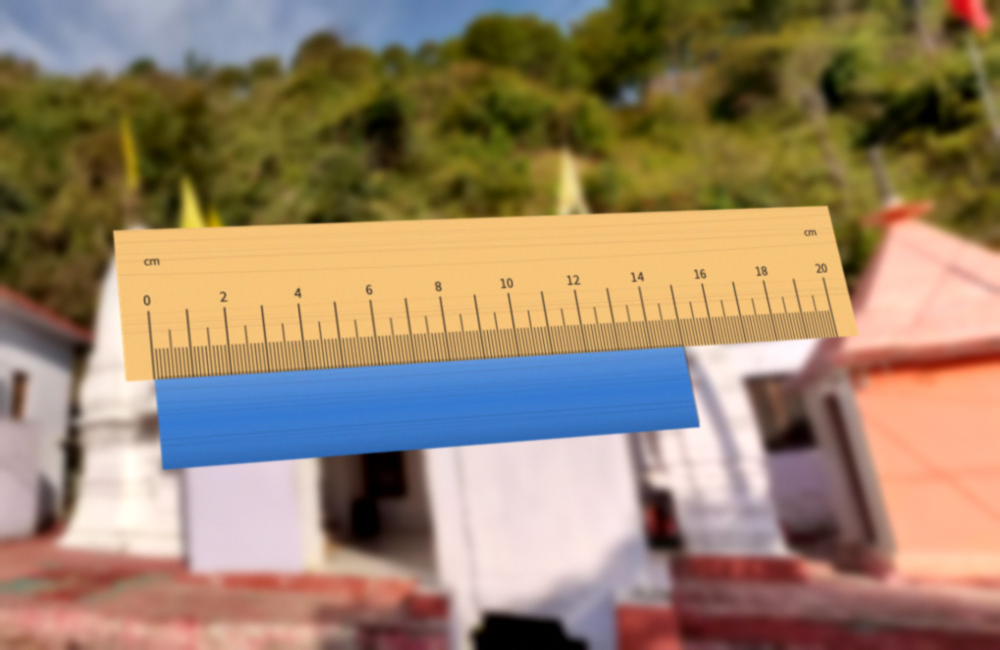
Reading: {"value": 15, "unit": "cm"}
